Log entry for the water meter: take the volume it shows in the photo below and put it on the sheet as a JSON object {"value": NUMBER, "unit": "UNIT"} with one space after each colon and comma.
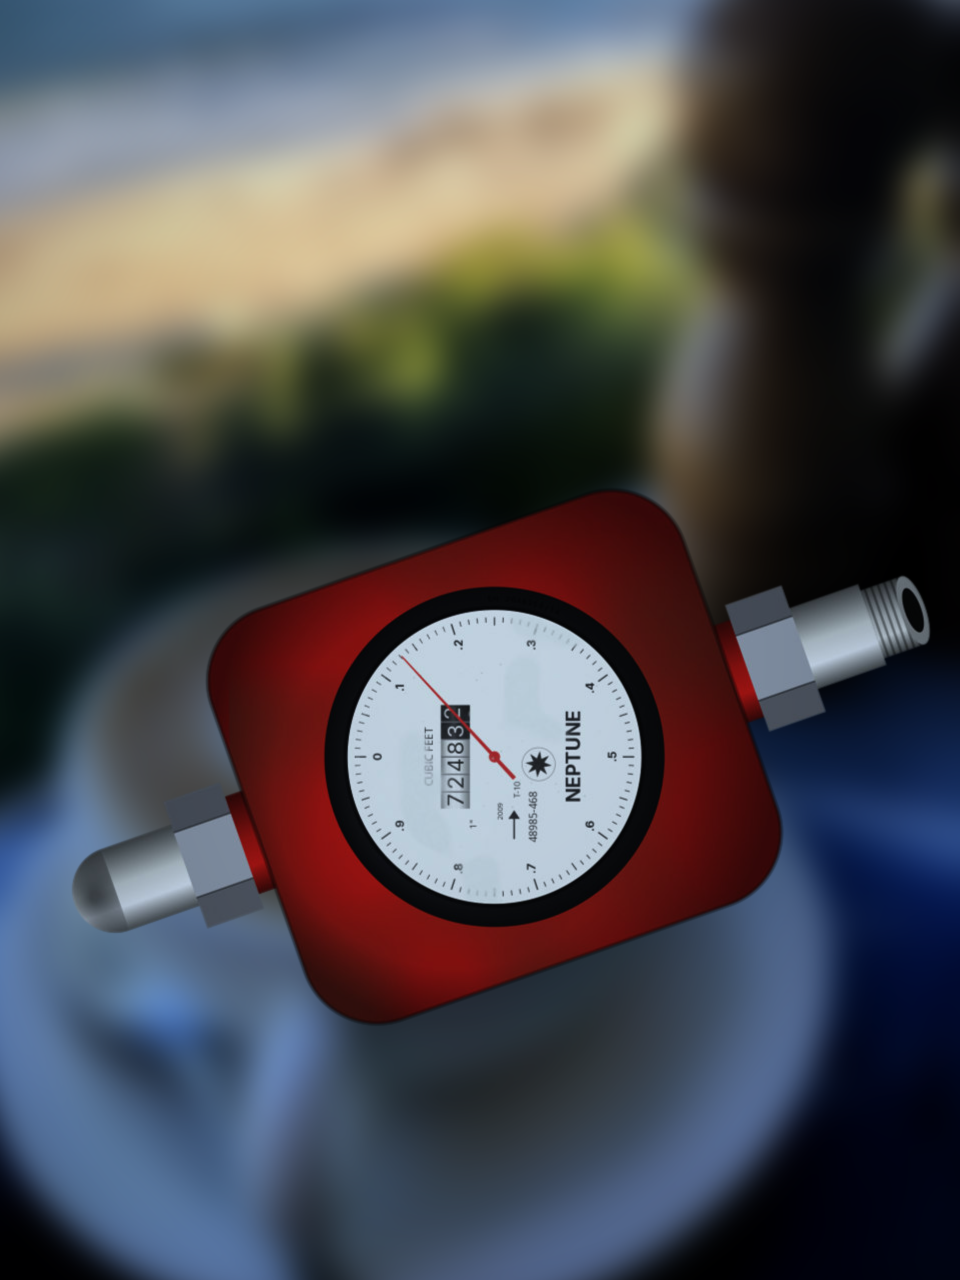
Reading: {"value": 724832.13, "unit": "ft³"}
